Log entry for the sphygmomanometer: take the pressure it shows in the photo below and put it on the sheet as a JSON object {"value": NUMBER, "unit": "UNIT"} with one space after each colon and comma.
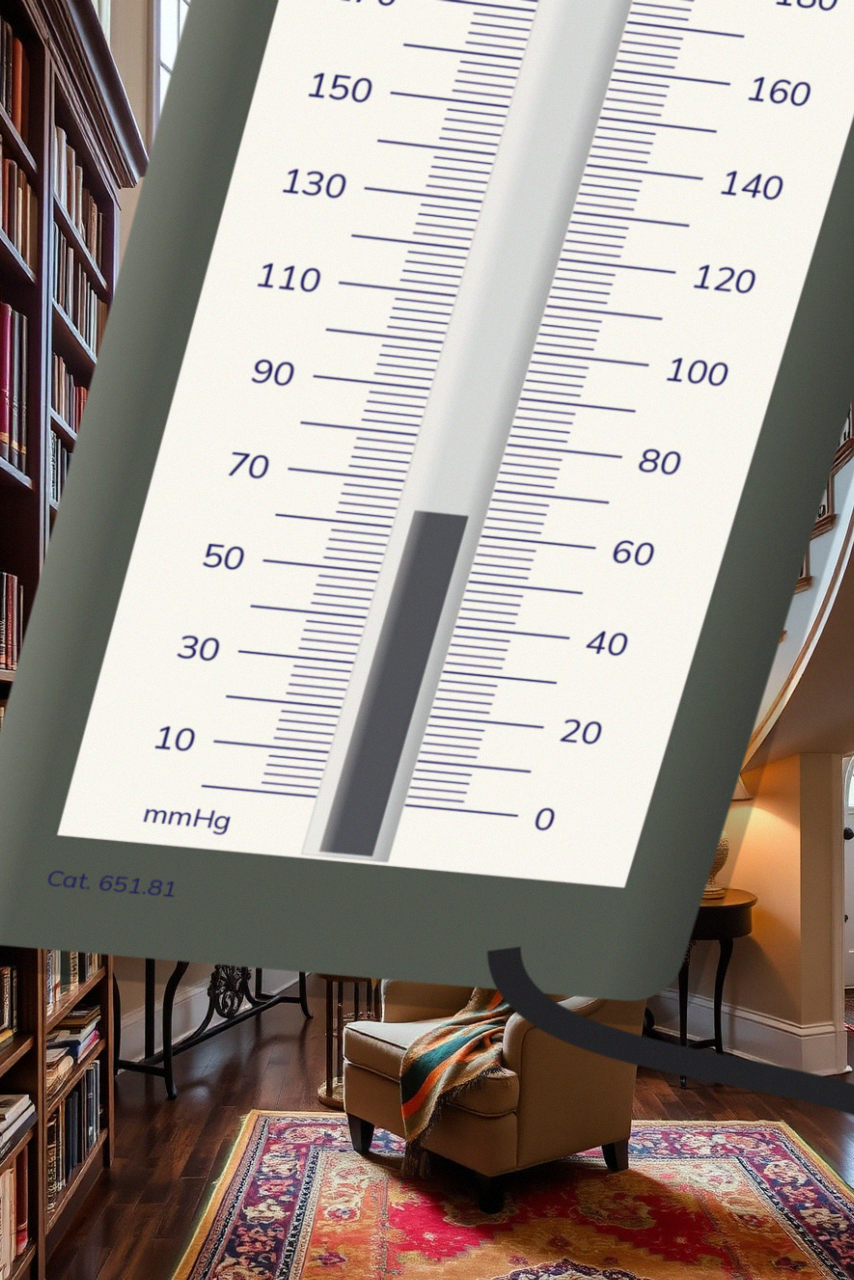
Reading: {"value": 64, "unit": "mmHg"}
